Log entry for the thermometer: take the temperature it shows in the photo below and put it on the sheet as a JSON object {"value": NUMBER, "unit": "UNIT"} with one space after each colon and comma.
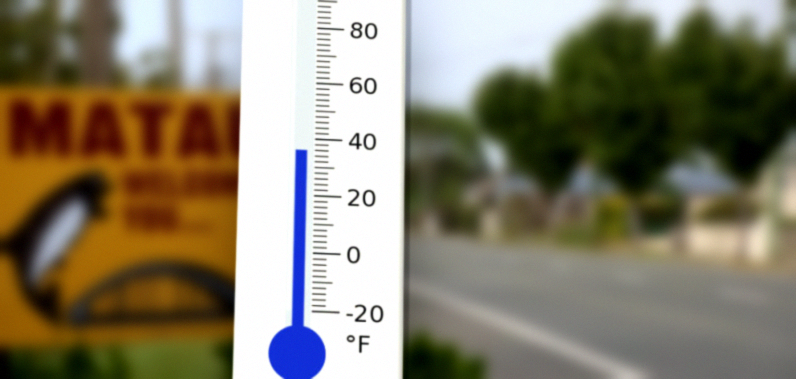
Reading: {"value": 36, "unit": "°F"}
